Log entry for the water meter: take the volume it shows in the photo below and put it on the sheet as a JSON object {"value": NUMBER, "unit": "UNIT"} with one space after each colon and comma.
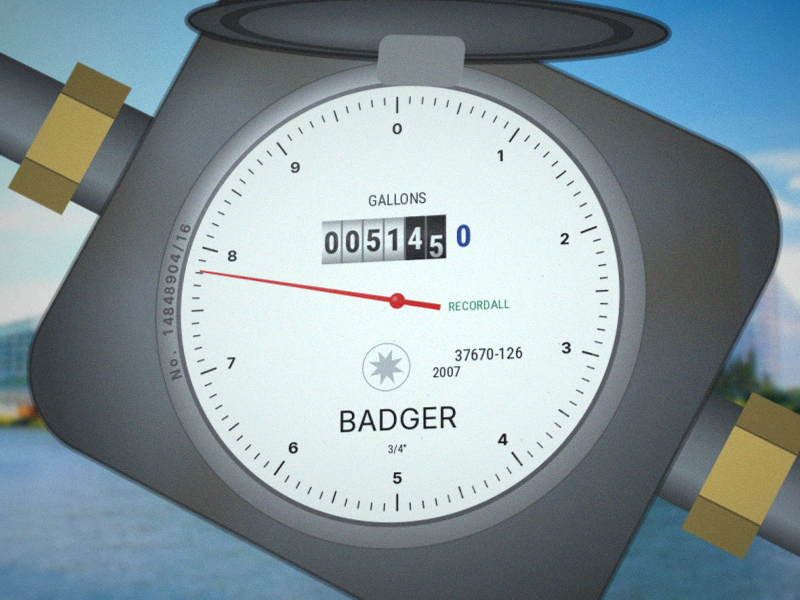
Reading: {"value": 51447.8, "unit": "gal"}
